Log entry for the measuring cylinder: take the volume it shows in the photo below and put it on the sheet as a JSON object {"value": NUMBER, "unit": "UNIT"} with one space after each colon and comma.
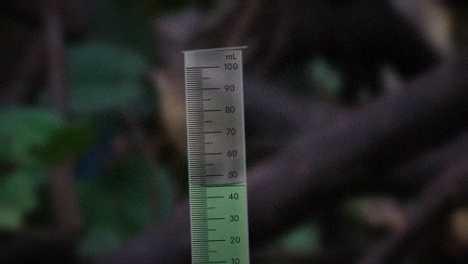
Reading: {"value": 45, "unit": "mL"}
